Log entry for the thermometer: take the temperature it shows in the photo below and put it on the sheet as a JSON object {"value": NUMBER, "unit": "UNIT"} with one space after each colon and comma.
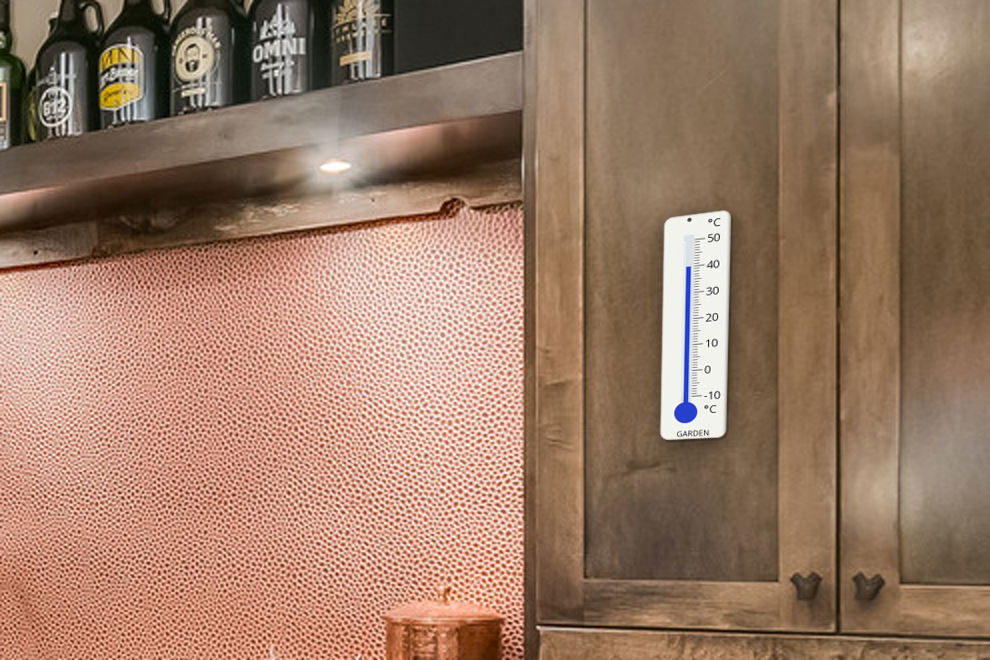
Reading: {"value": 40, "unit": "°C"}
